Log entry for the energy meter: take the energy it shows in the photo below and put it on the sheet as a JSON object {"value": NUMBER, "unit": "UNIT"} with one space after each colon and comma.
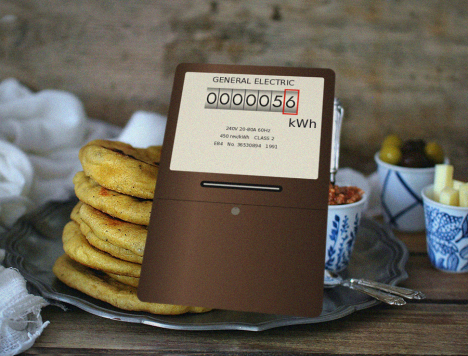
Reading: {"value": 5.6, "unit": "kWh"}
